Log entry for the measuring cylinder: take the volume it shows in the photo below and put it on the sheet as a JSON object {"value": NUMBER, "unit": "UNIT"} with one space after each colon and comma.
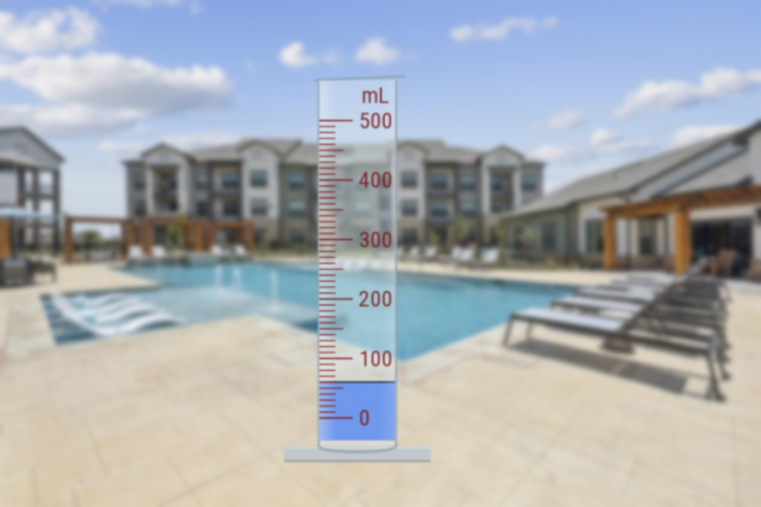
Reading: {"value": 60, "unit": "mL"}
